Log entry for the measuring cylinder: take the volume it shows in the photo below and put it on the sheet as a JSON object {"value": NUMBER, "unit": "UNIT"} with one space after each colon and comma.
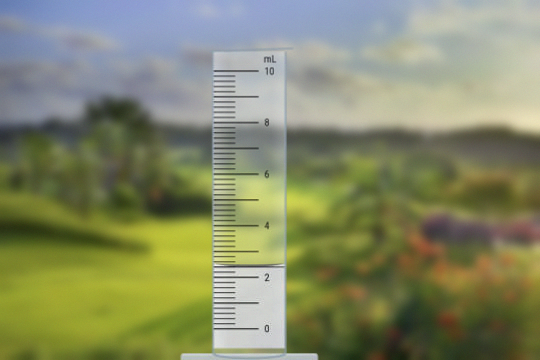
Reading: {"value": 2.4, "unit": "mL"}
